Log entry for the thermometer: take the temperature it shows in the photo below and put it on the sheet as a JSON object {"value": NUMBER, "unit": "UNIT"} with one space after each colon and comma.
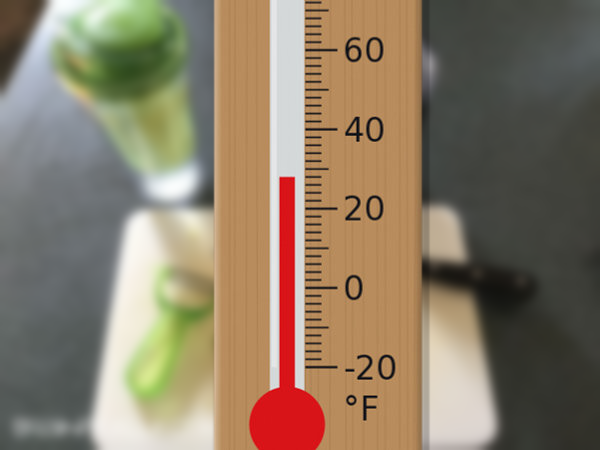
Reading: {"value": 28, "unit": "°F"}
